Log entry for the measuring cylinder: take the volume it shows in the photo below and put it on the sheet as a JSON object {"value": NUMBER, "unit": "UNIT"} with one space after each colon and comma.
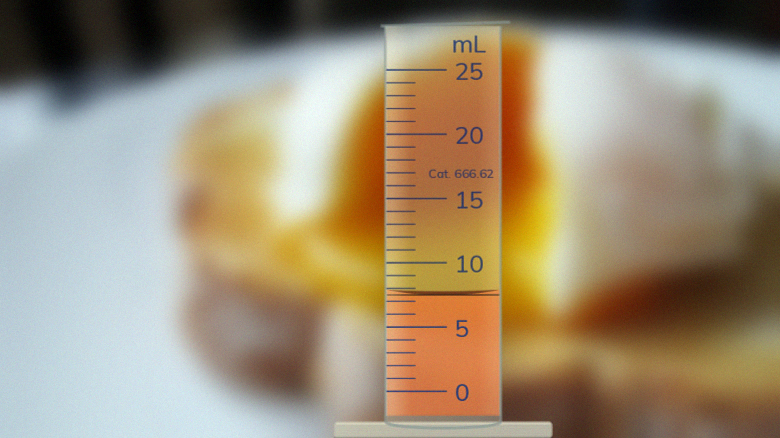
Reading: {"value": 7.5, "unit": "mL"}
